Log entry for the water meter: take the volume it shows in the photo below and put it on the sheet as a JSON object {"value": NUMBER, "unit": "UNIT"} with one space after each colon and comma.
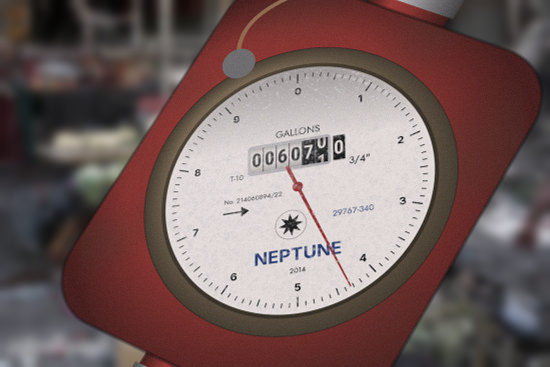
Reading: {"value": 60704.3, "unit": "gal"}
